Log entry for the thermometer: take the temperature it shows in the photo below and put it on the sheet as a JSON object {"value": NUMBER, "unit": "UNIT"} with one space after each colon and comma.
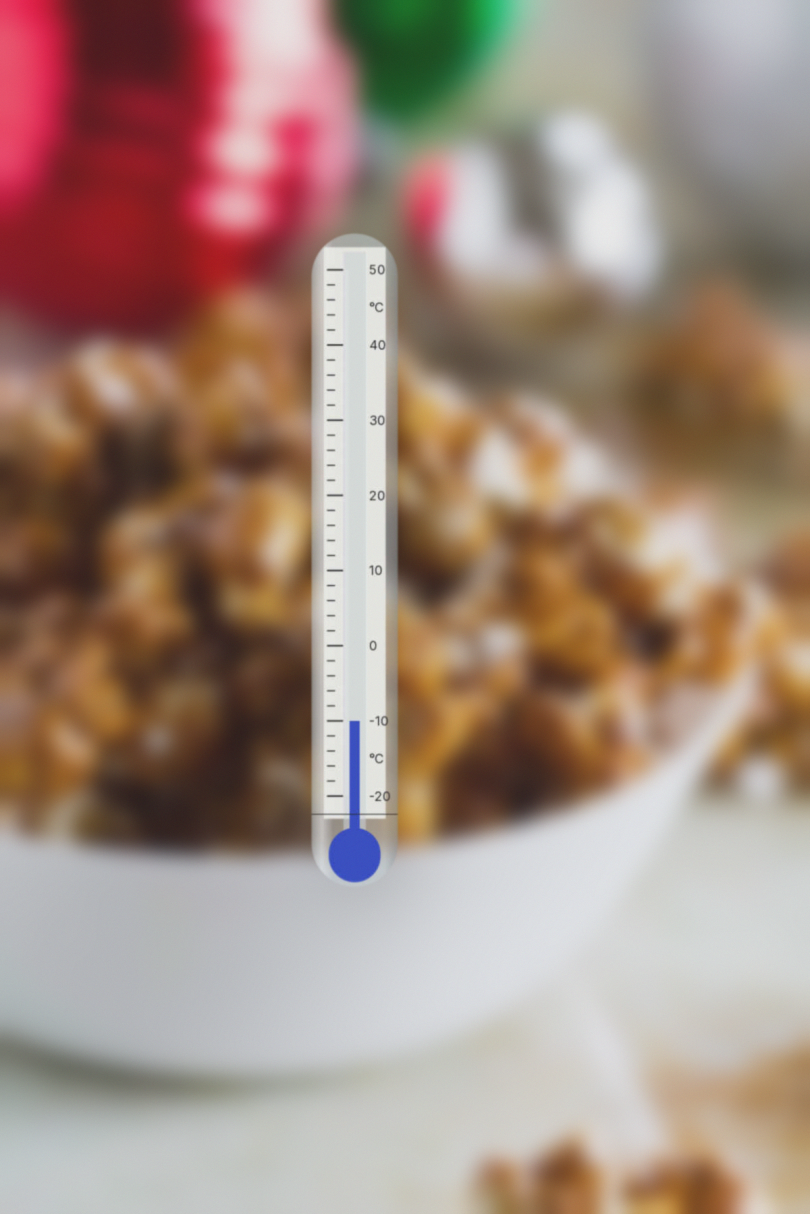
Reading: {"value": -10, "unit": "°C"}
